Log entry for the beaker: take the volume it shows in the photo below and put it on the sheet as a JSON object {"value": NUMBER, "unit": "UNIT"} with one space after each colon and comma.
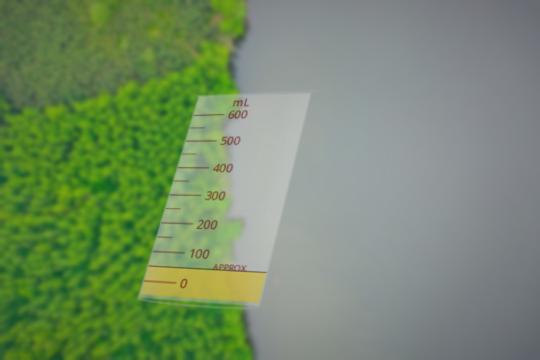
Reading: {"value": 50, "unit": "mL"}
